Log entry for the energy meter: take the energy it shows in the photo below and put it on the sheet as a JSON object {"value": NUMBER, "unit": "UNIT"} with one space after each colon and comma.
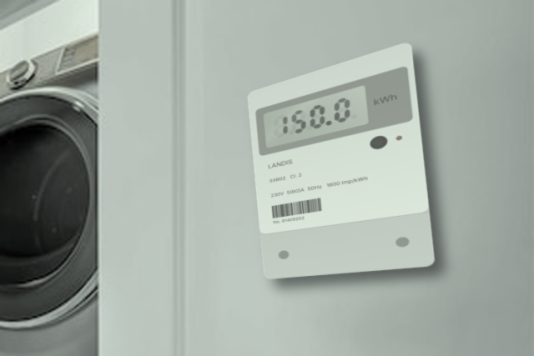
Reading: {"value": 150.0, "unit": "kWh"}
